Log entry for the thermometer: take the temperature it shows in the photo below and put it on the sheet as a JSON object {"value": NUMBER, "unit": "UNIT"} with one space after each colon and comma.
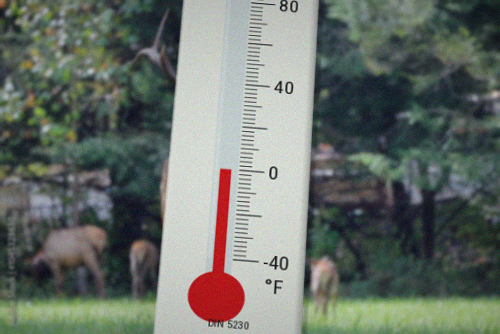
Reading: {"value": 0, "unit": "°F"}
